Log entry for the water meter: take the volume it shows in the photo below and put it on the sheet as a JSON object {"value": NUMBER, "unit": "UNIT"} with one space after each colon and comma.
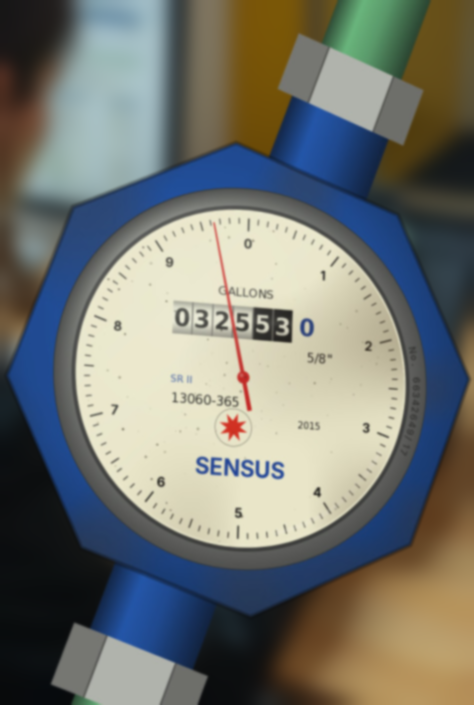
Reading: {"value": 325529.6, "unit": "gal"}
